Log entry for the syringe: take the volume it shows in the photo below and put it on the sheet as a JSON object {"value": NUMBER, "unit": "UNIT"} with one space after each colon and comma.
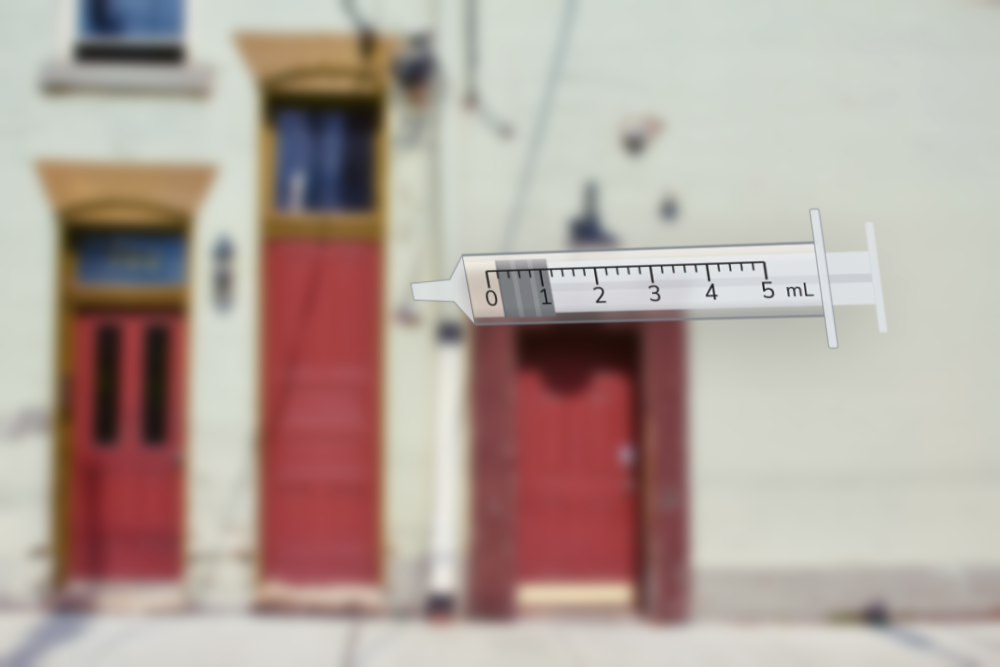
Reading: {"value": 0.2, "unit": "mL"}
